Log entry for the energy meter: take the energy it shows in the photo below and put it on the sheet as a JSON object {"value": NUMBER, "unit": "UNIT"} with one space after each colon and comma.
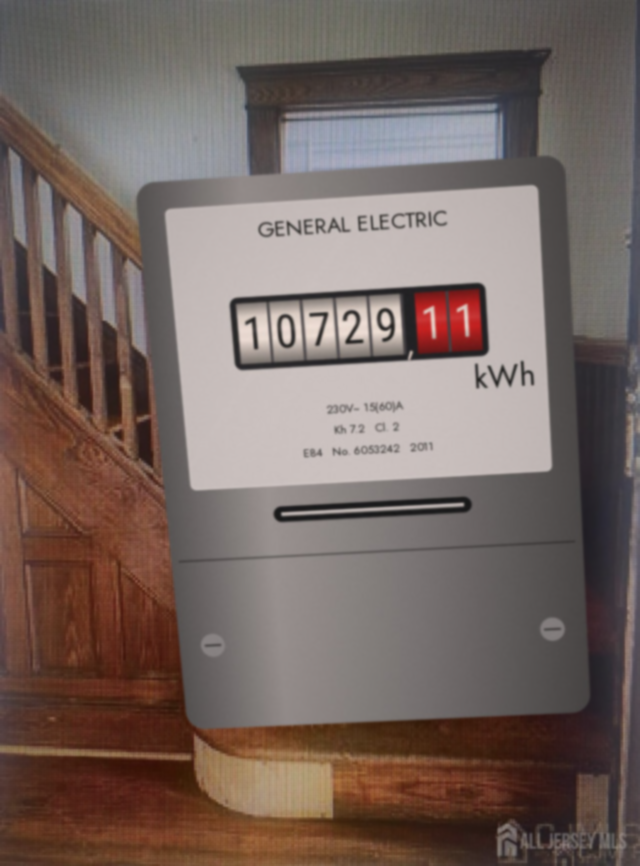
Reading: {"value": 10729.11, "unit": "kWh"}
